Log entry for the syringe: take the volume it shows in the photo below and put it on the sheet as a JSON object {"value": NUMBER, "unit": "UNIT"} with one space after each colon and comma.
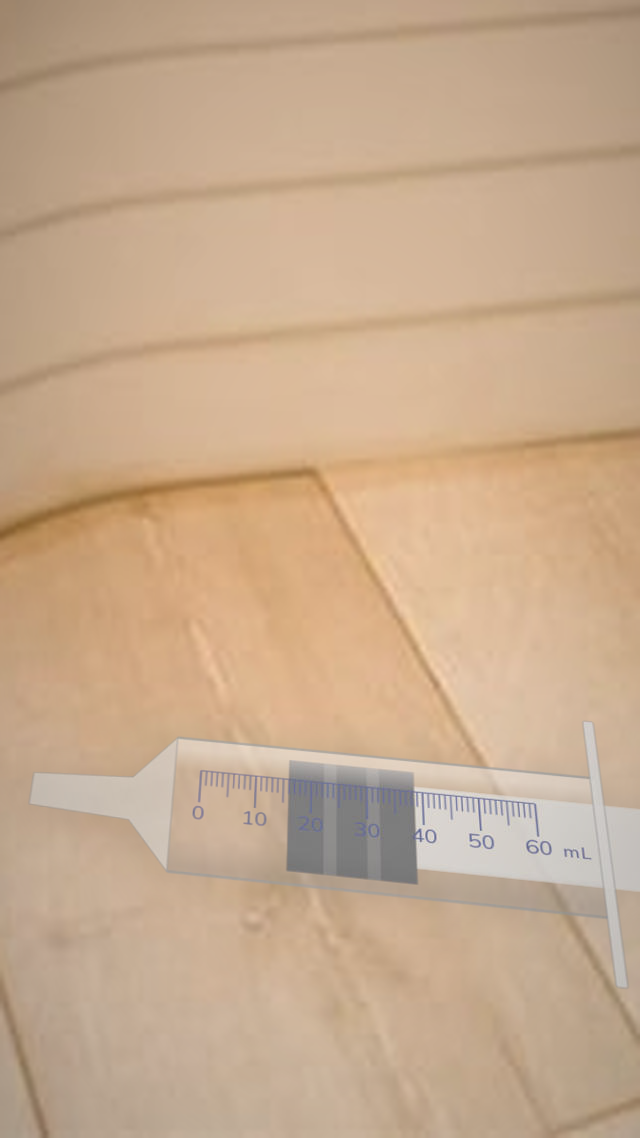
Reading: {"value": 16, "unit": "mL"}
